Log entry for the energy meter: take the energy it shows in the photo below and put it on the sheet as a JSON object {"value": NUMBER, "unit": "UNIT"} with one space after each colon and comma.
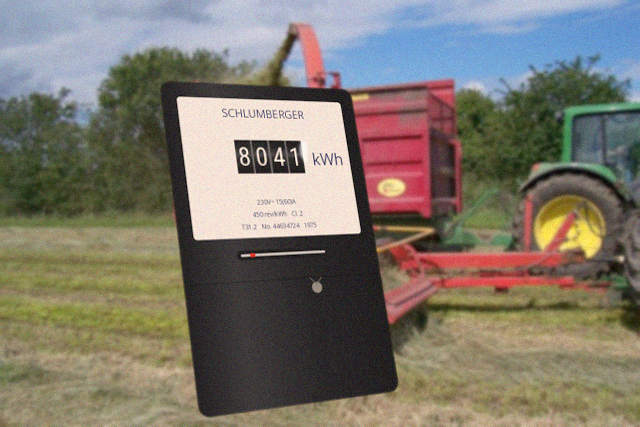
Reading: {"value": 8041, "unit": "kWh"}
